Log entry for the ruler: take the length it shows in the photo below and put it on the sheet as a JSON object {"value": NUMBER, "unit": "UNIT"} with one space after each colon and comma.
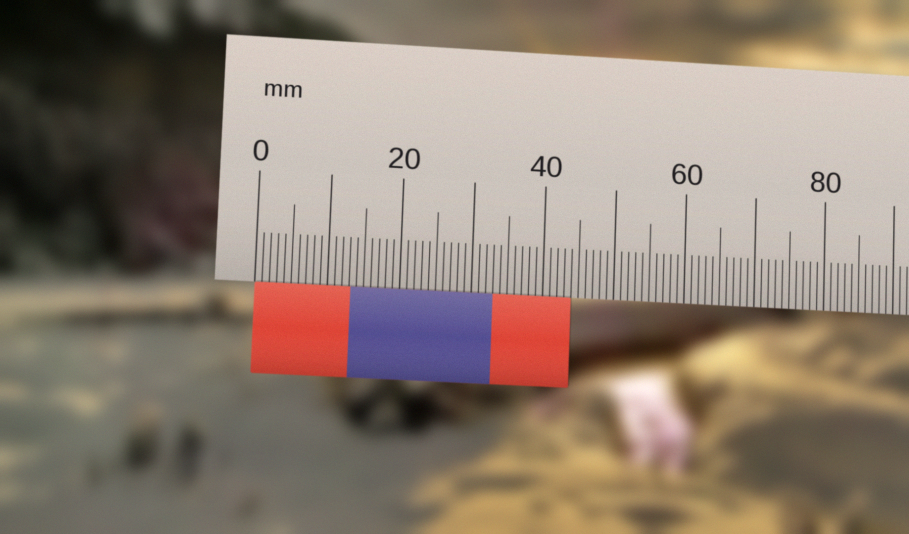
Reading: {"value": 44, "unit": "mm"}
